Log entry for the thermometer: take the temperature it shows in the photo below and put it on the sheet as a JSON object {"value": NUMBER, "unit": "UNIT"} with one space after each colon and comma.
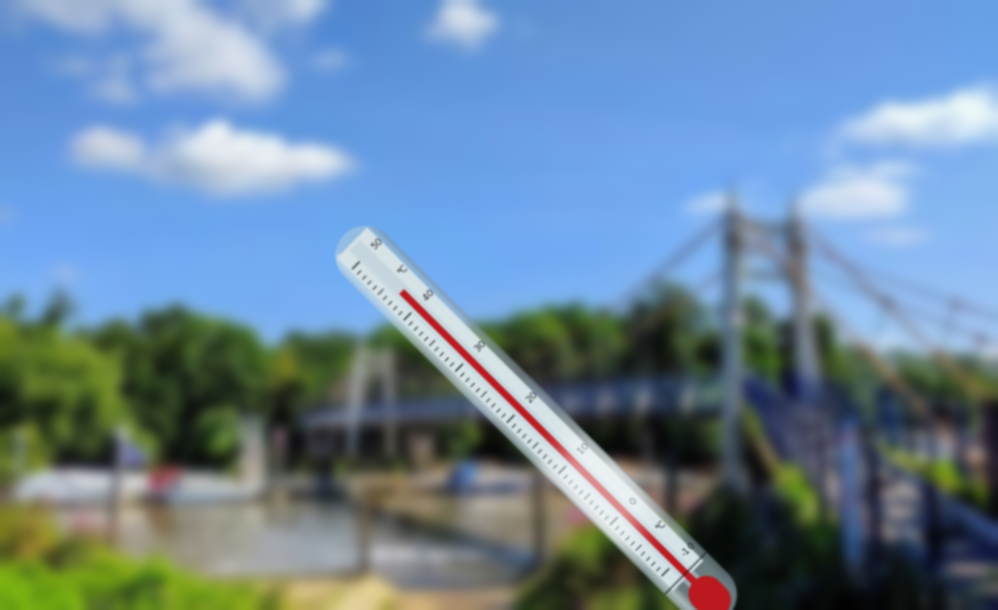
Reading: {"value": 43, "unit": "°C"}
